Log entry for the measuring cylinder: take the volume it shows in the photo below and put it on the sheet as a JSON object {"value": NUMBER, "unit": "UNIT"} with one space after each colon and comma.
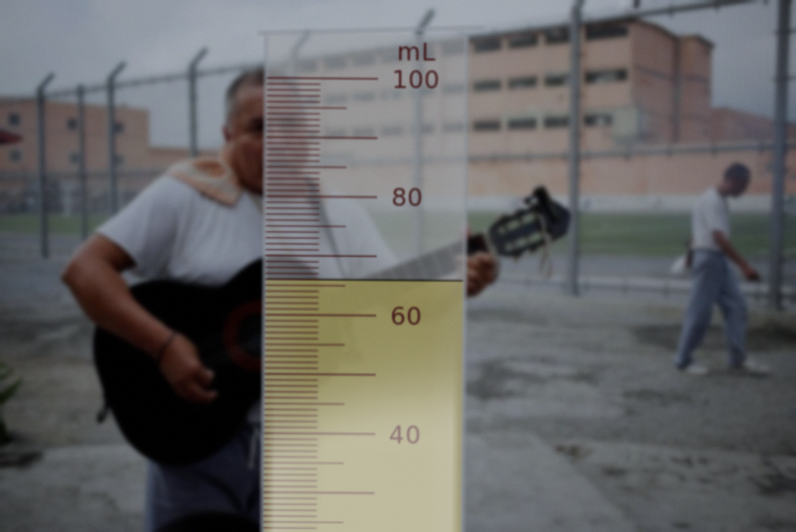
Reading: {"value": 66, "unit": "mL"}
